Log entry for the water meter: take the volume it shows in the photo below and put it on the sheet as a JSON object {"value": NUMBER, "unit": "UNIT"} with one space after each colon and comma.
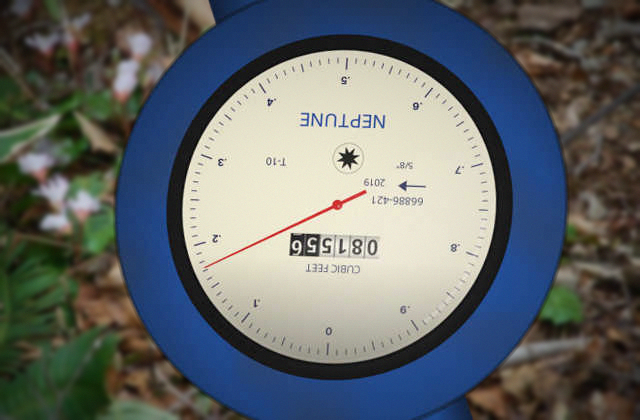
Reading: {"value": 81556.17, "unit": "ft³"}
